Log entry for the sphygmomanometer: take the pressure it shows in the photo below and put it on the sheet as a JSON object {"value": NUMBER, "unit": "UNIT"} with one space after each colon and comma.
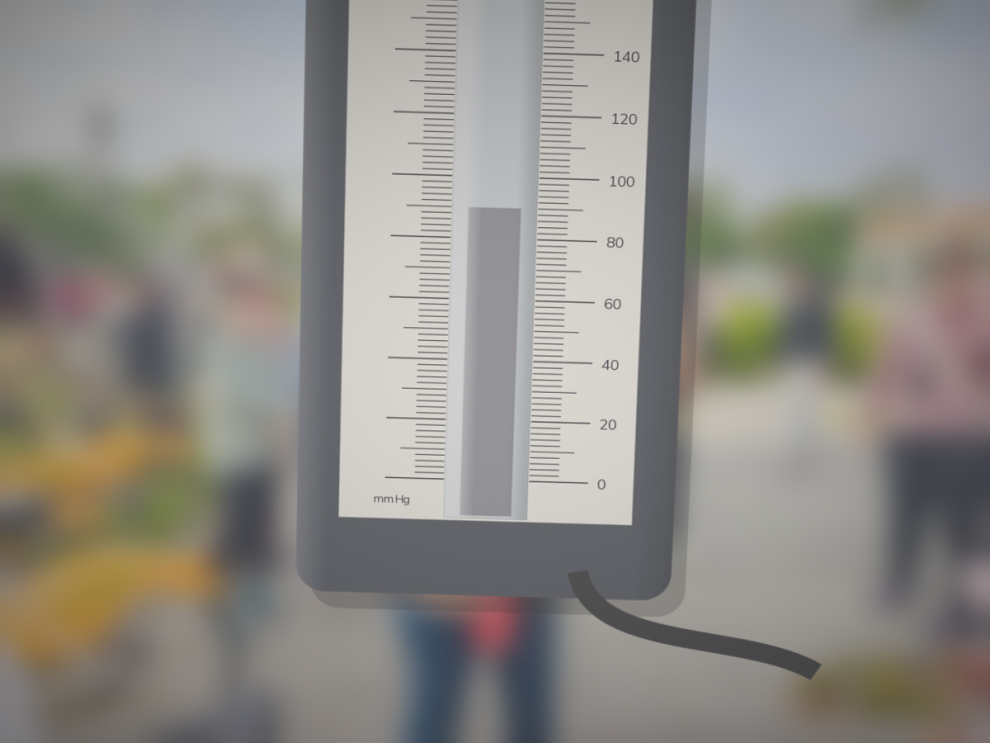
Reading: {"value": 90, "unit": "mmHg"}
